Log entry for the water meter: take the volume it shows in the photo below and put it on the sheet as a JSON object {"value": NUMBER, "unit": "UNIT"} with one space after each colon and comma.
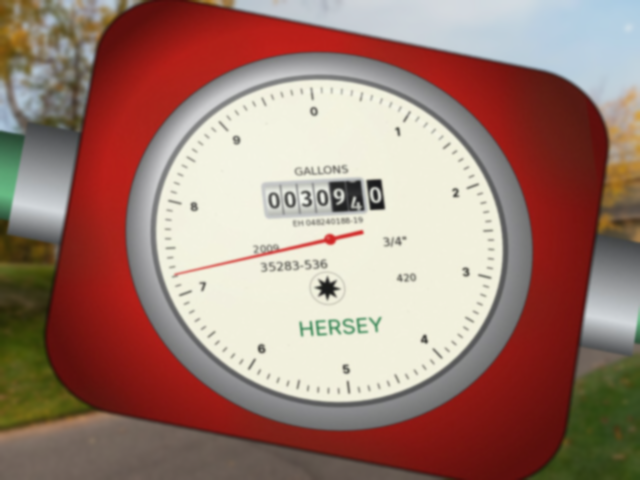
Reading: {"value": 30937.2, "unit": "gal"}
